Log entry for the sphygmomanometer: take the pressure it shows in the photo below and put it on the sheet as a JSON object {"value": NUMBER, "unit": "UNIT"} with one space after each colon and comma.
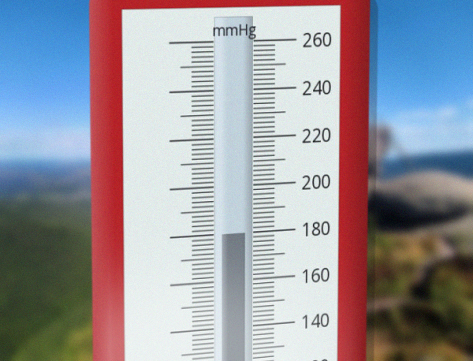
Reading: {"value": 180, "unit": "mmHg"}
